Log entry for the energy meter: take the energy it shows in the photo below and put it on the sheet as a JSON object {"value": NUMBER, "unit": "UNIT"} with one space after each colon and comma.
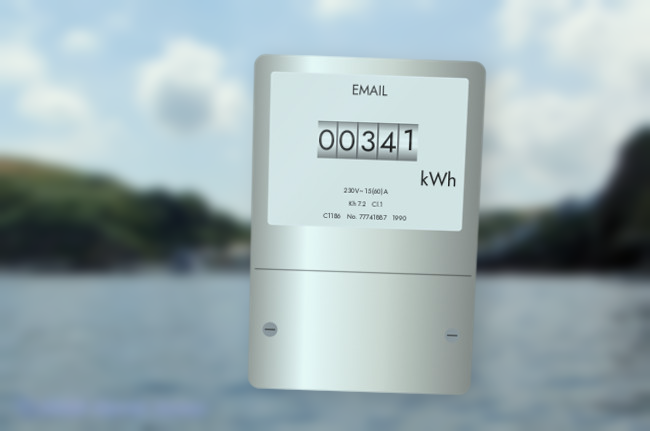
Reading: {"value": 341, "unit": "kWh"}
